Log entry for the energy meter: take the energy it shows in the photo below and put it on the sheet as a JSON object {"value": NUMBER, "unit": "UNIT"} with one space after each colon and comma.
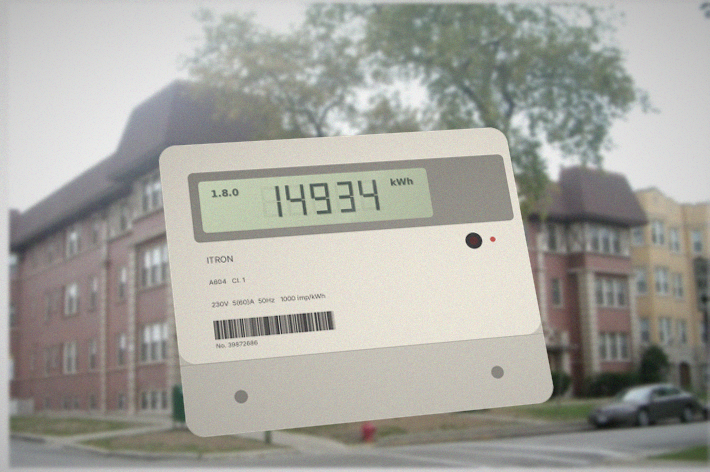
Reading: {"value": 14934, "unit": "kWh"}
